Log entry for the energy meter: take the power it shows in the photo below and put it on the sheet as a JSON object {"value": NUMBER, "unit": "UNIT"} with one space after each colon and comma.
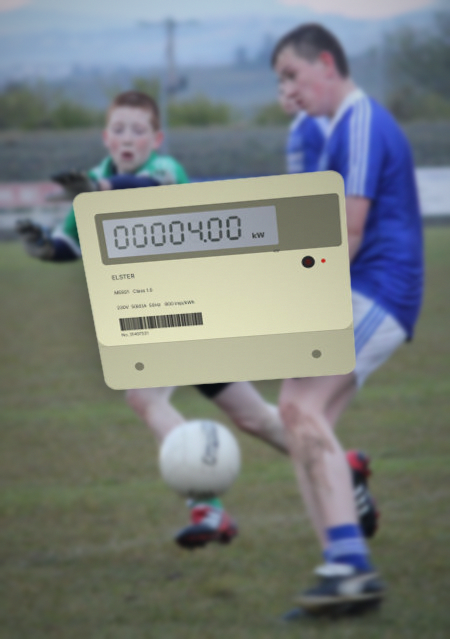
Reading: {"value": 4.00, "unit": "kW"}
